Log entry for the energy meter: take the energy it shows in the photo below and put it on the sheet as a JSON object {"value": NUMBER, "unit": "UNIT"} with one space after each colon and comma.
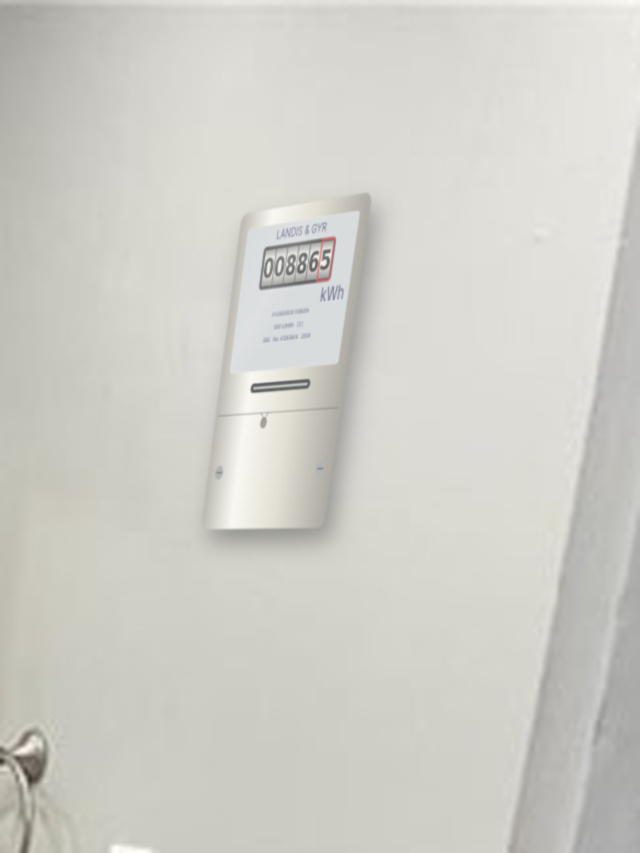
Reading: {"value": 886.5, "unit": "kWh"}
